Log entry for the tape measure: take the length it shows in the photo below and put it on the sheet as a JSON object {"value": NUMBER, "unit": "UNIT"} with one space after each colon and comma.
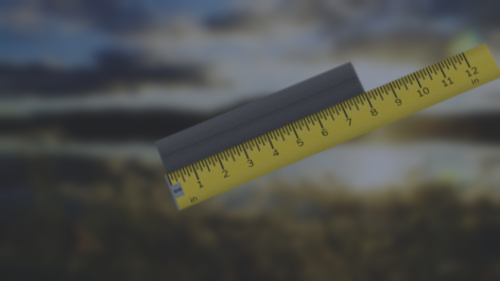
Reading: {"value": 8, "unit": "in"}
